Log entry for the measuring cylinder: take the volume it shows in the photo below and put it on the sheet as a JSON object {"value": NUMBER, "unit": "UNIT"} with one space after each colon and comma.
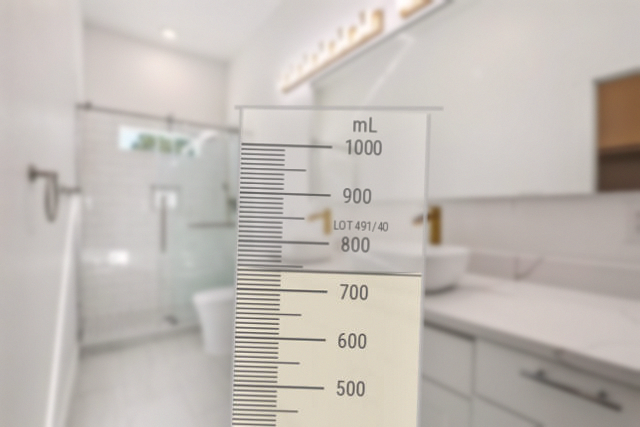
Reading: {"value": 740, "unit": "mL"}
